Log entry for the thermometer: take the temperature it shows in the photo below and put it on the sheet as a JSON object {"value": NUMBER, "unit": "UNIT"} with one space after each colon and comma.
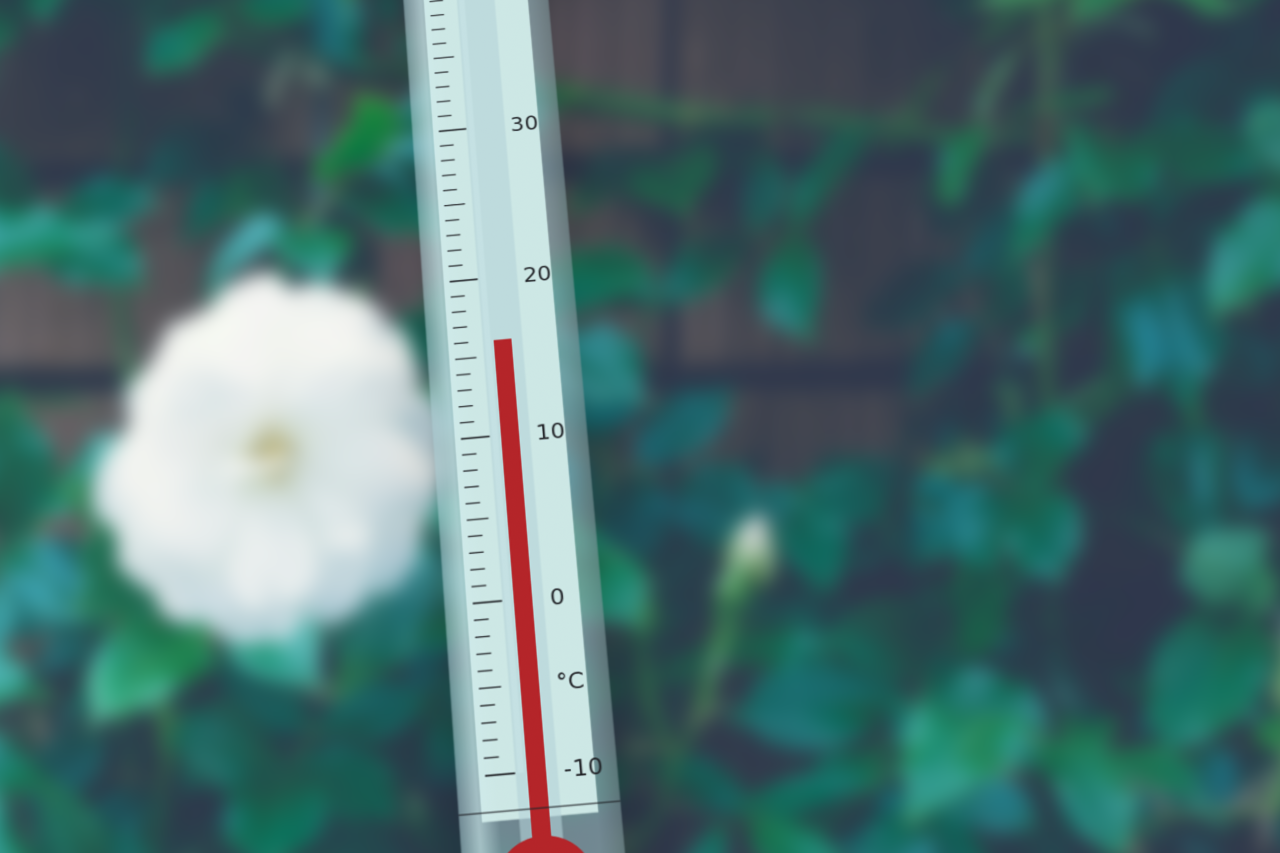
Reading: {"value": 16, "unit": "°C"}
